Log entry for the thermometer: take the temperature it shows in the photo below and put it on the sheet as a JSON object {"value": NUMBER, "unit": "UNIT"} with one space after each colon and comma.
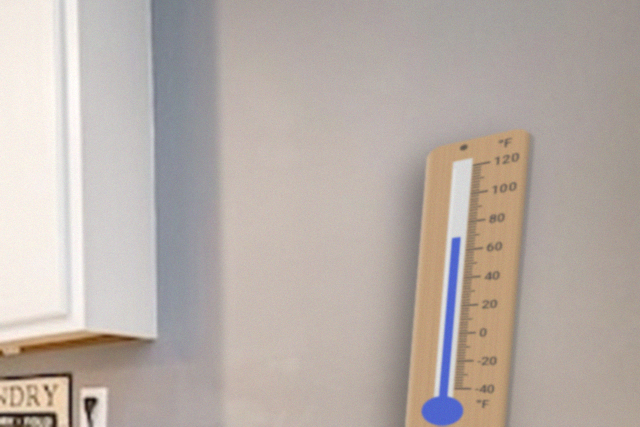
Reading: {"value": 70, "unit": "°F"}
